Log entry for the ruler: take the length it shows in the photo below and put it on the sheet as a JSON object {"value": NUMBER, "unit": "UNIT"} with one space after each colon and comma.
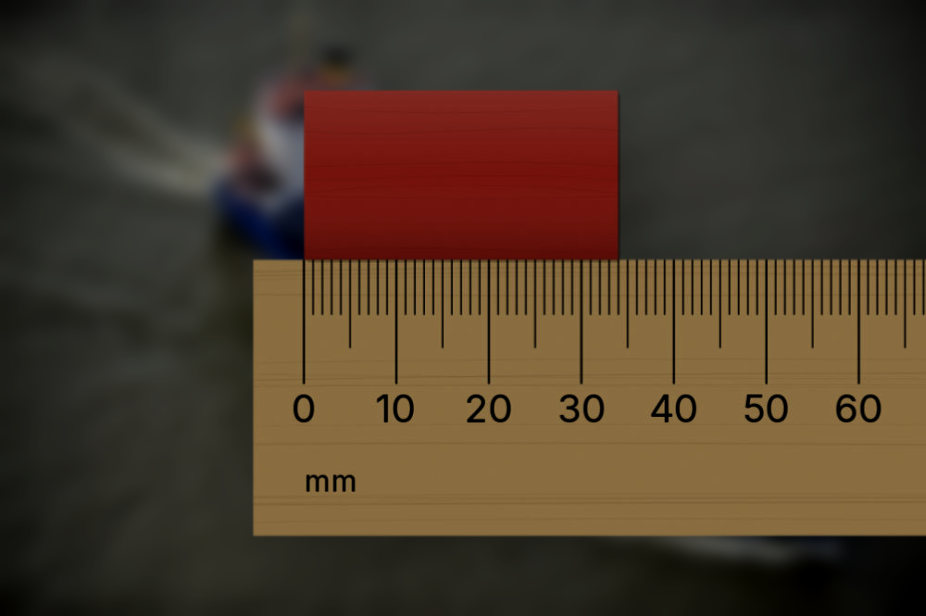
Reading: {"value": 34, "unit": "mm"}
